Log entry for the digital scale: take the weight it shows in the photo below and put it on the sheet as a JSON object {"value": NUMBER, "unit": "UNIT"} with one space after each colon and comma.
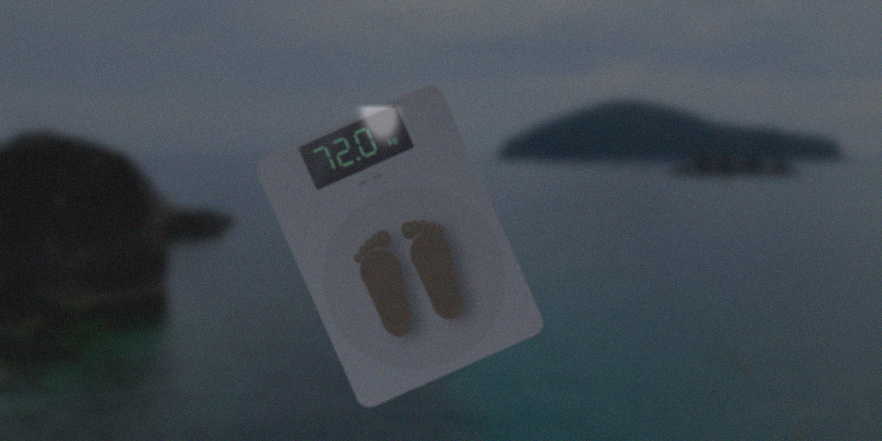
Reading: {"value": 72.0, "unit": "kg"}
